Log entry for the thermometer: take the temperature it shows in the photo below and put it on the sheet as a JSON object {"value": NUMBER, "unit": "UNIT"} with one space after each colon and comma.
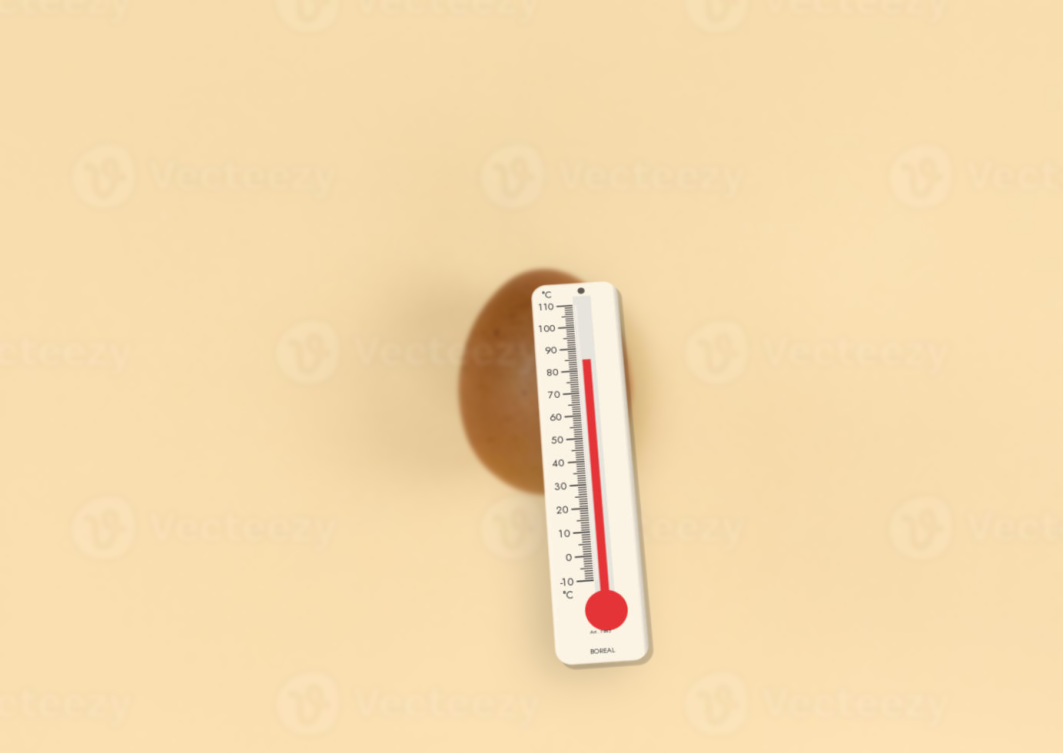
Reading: {"value": 85, "unit": "°C"}
